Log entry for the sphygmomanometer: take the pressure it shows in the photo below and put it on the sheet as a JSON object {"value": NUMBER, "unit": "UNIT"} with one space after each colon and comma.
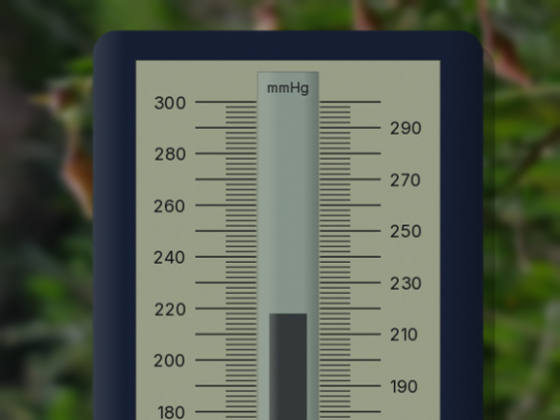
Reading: {"value": 218, "unit": "mmHg"}
